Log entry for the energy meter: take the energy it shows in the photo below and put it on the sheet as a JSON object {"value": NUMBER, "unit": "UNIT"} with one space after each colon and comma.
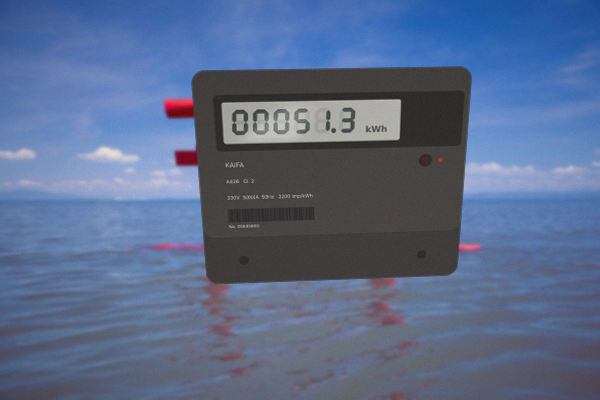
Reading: {"value": 51.3, "unit": "kWh"}
